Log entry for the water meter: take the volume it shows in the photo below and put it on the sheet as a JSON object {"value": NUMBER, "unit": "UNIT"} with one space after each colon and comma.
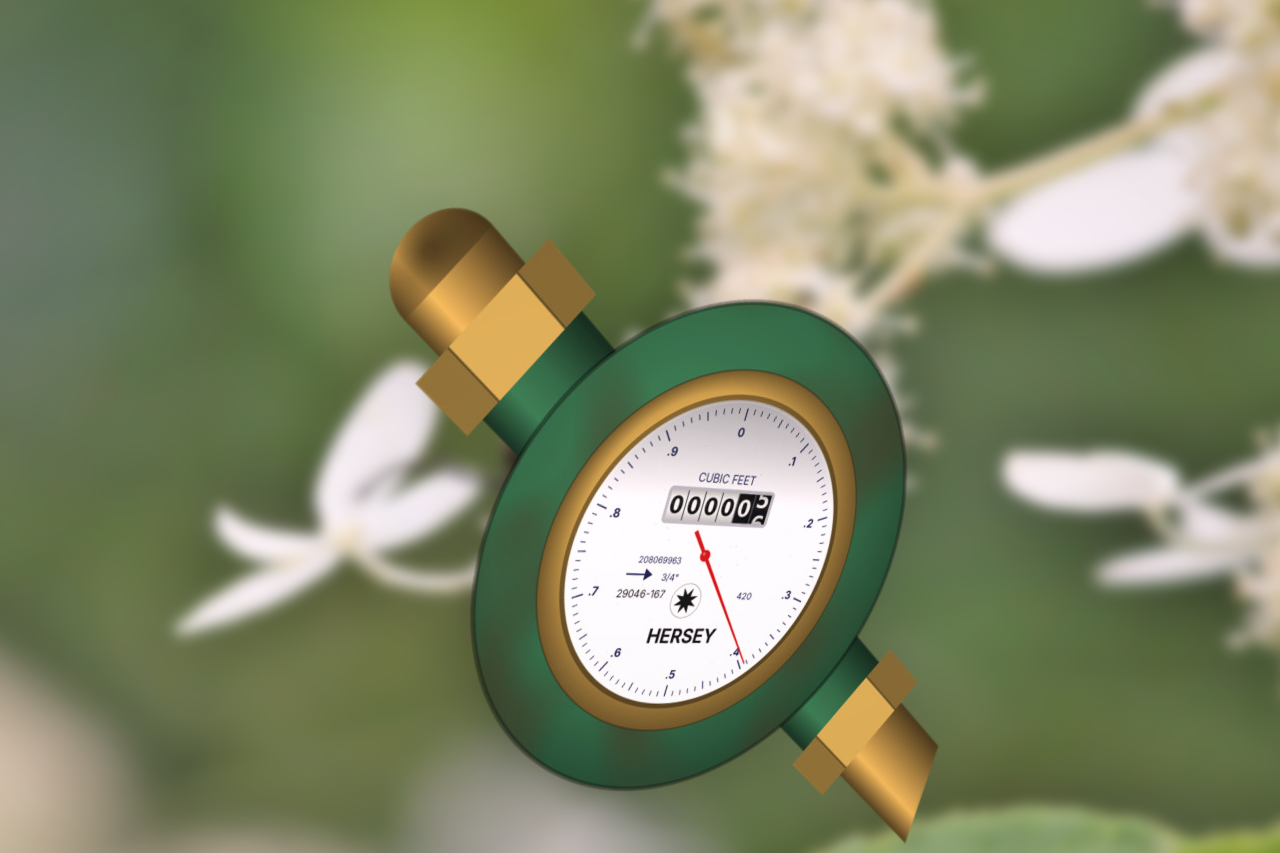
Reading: {"value": 5.39, "unit": "ft³"}
